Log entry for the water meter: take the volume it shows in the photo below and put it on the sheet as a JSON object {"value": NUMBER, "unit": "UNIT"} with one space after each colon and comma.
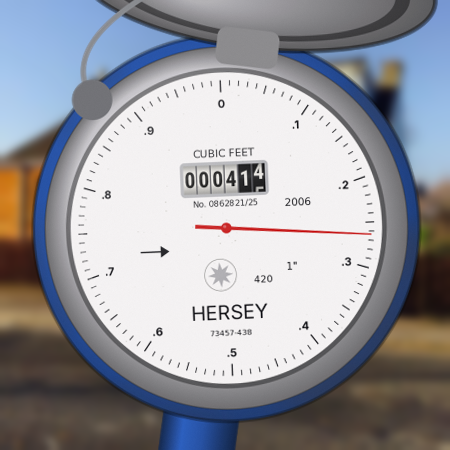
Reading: {"value": 414.26, "unit": "ft³"}
